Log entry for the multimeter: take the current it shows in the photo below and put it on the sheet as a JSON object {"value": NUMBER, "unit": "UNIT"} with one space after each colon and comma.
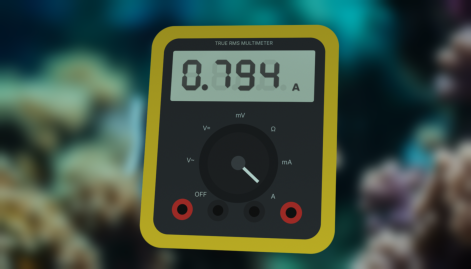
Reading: {"value": 0.794, "unit": "A"}
